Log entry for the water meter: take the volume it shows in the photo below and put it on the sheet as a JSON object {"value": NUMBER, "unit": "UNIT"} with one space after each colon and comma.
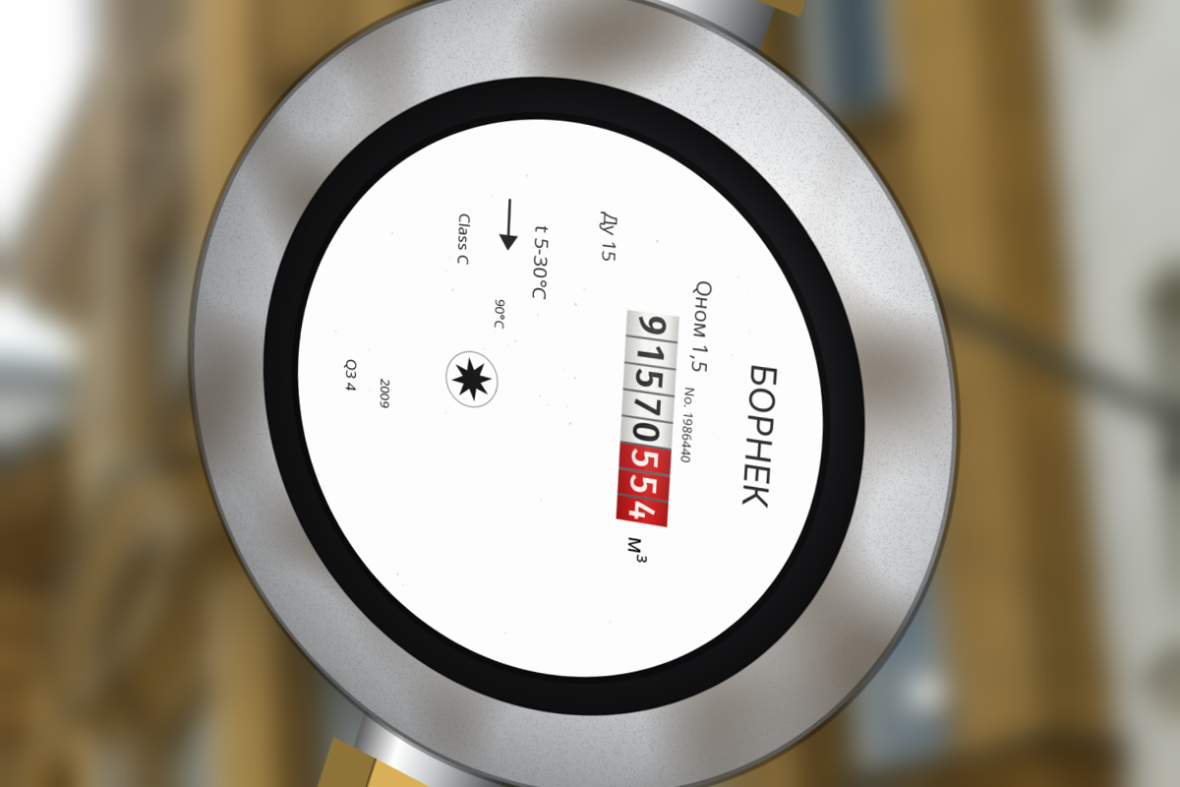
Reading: {"value": 91570.554, "unit": "m³"}
